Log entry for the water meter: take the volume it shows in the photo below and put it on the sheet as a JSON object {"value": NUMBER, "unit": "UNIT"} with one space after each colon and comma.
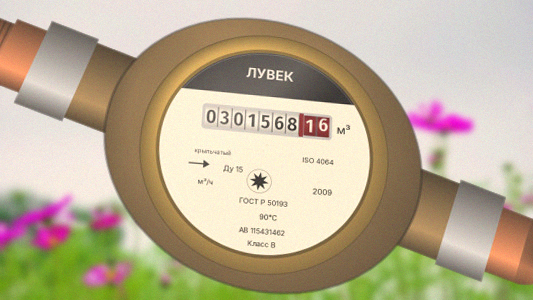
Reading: {"value": 301568.16, "unit": "m³"}
